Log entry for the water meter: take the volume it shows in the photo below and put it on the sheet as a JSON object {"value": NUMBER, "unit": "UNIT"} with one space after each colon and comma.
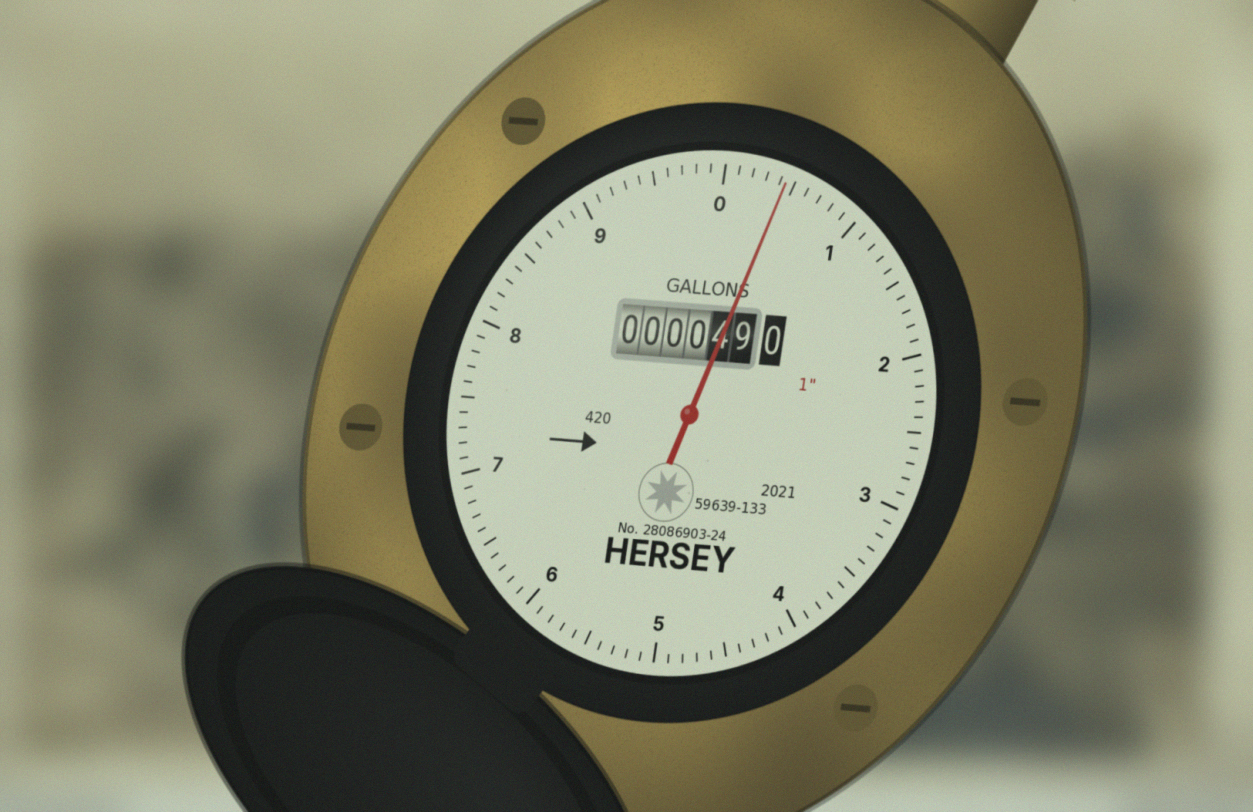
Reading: {"value": 490.4, "unit": "gal"}
